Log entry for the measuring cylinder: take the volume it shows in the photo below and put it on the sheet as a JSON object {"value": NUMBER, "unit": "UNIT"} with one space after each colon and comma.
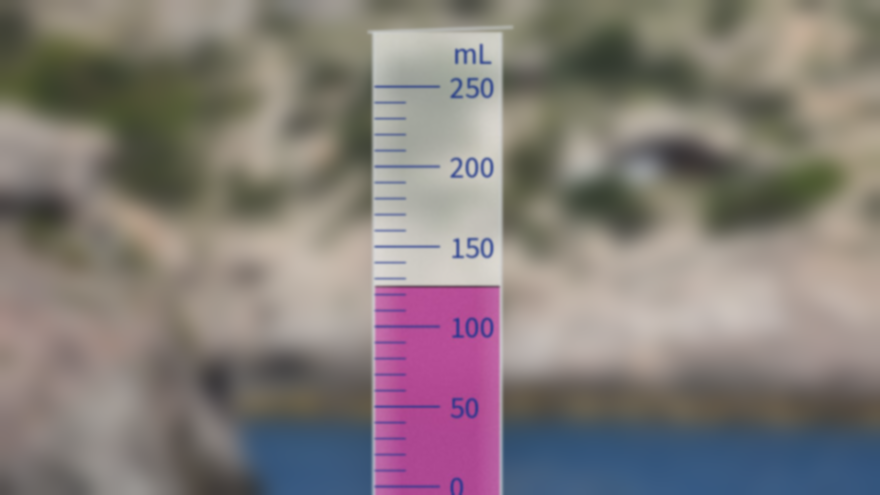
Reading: {"value": 125, "unit": "mL"}
